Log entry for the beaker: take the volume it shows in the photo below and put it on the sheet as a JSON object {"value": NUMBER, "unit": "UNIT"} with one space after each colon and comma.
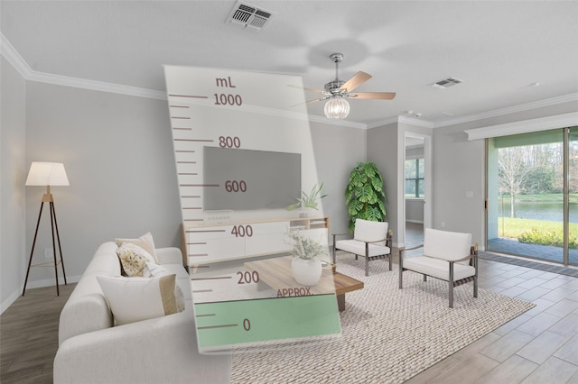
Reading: {"value": 100, "unit": "mL"}
